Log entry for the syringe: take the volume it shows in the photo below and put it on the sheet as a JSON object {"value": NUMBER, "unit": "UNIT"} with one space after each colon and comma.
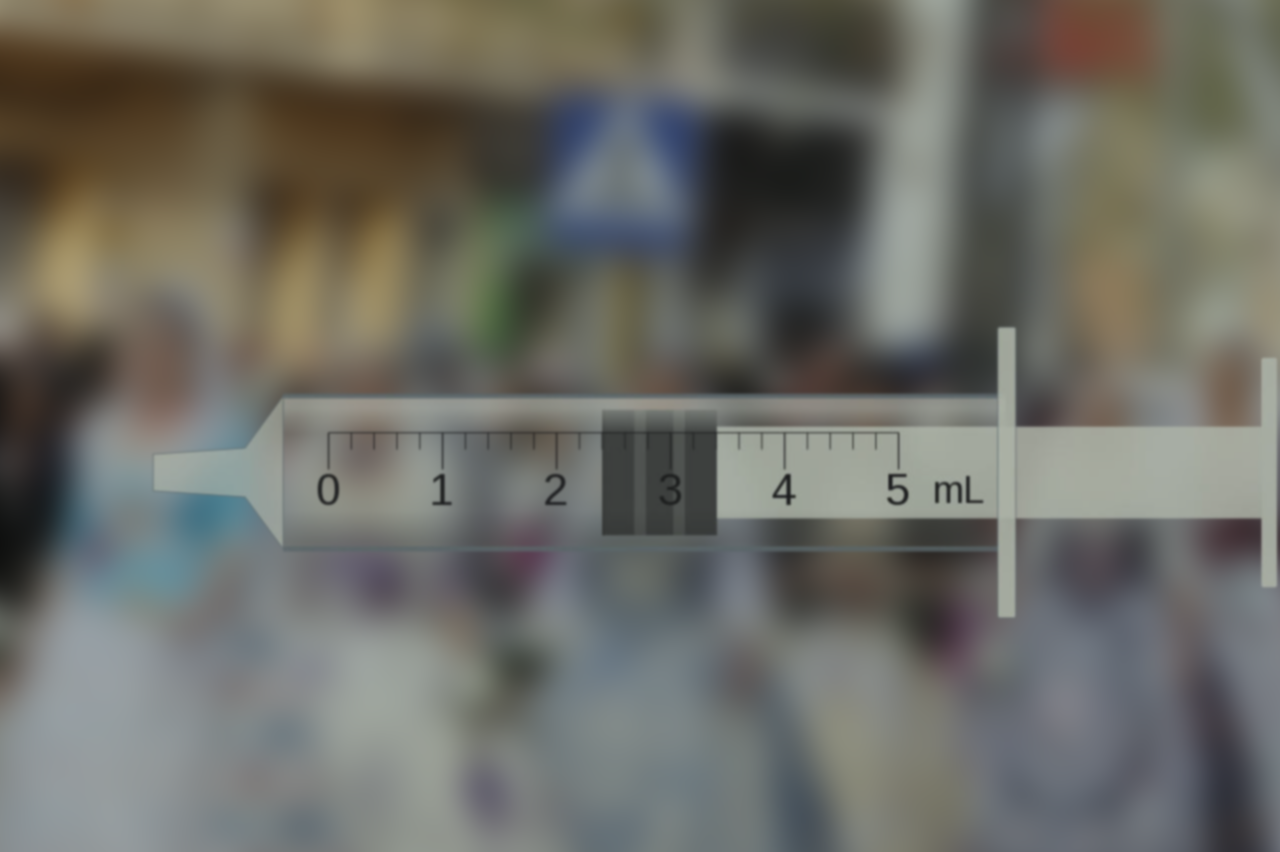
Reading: {"value": 2.4, "unit": "mL"}
